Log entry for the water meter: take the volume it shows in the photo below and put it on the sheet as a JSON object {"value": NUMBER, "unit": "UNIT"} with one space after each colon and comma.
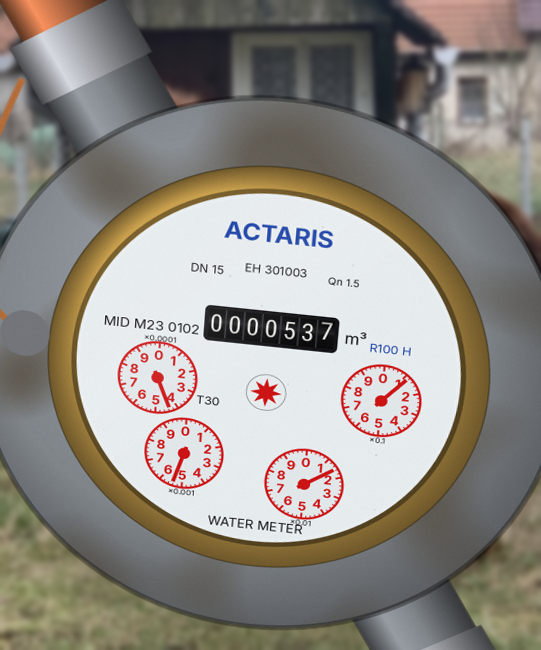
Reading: {"value": 537.1154, "unit": "m³"}
